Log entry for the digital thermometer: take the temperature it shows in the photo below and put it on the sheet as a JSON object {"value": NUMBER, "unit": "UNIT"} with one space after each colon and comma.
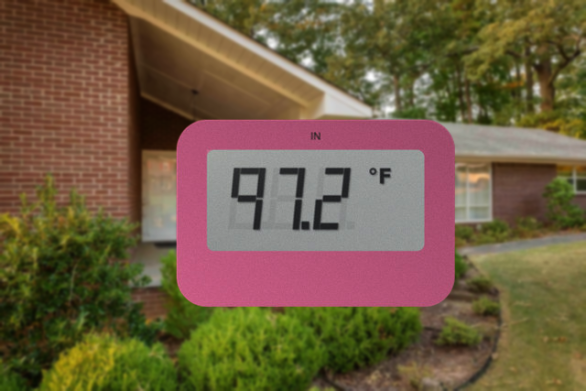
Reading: {"value": 97.2, "unit": "°F"}
